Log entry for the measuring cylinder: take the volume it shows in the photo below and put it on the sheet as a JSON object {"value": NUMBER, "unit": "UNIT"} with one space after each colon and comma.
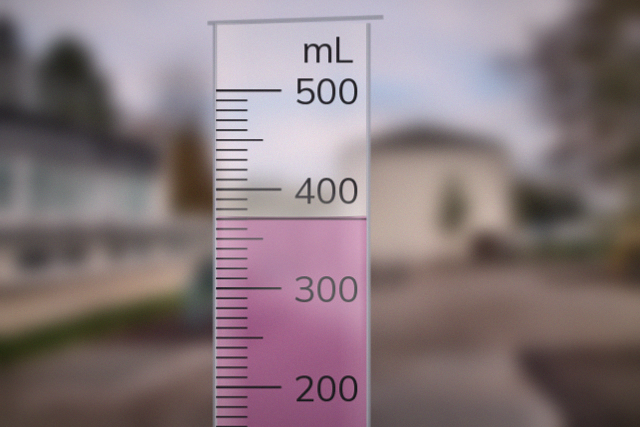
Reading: {"value": 370, "unit": "mL"}
